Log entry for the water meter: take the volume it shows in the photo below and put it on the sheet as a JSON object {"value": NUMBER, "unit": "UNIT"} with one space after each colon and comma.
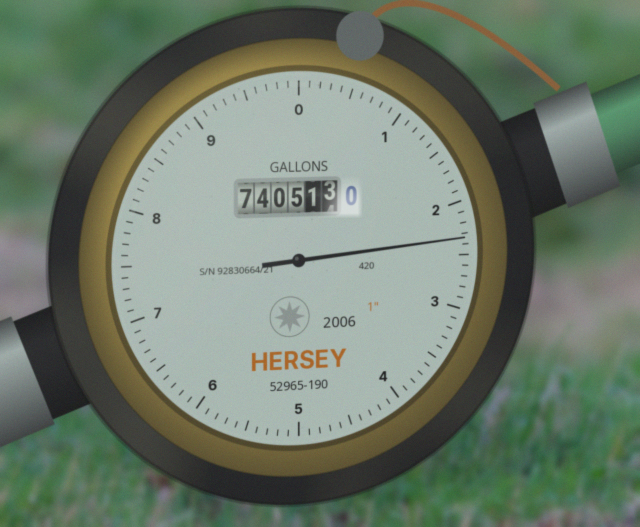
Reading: {"value": 7405132.3, "unit": "gal"}
